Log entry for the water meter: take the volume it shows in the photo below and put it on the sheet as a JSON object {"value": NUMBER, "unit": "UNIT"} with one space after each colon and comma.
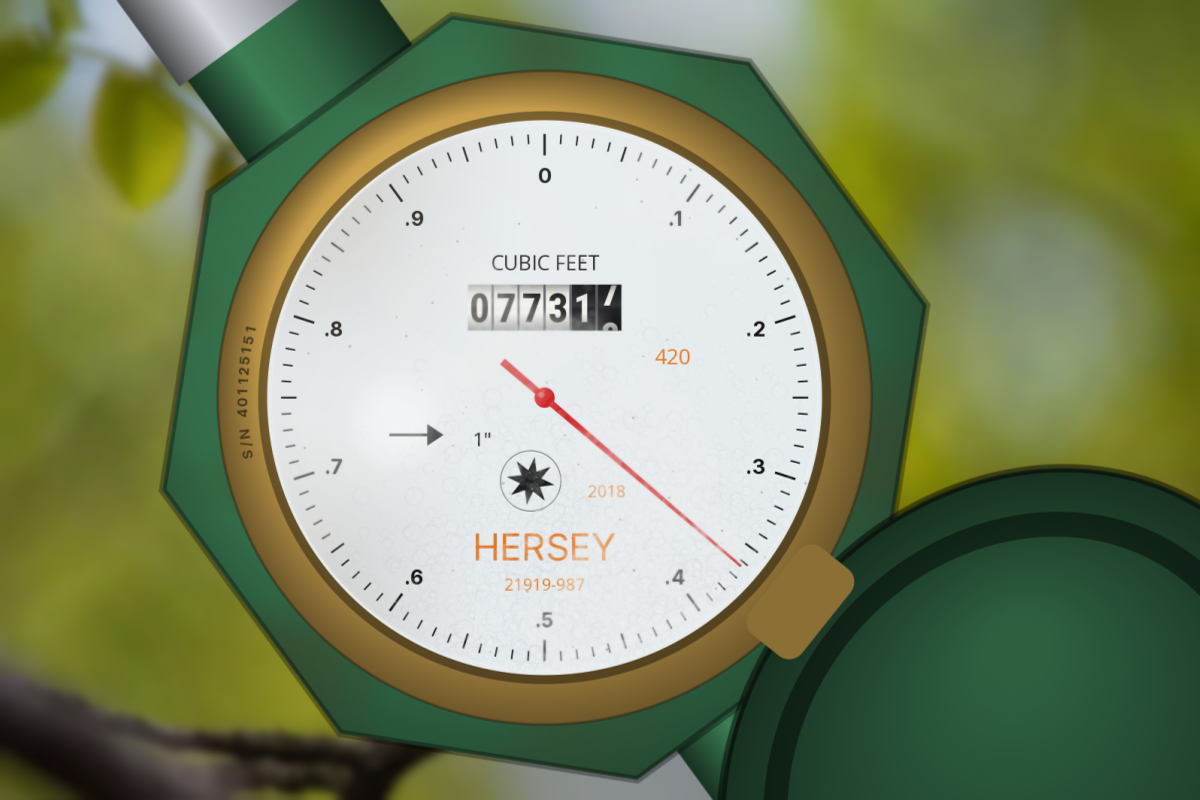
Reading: {"value": 77317.36, "unit": "ft³"}
